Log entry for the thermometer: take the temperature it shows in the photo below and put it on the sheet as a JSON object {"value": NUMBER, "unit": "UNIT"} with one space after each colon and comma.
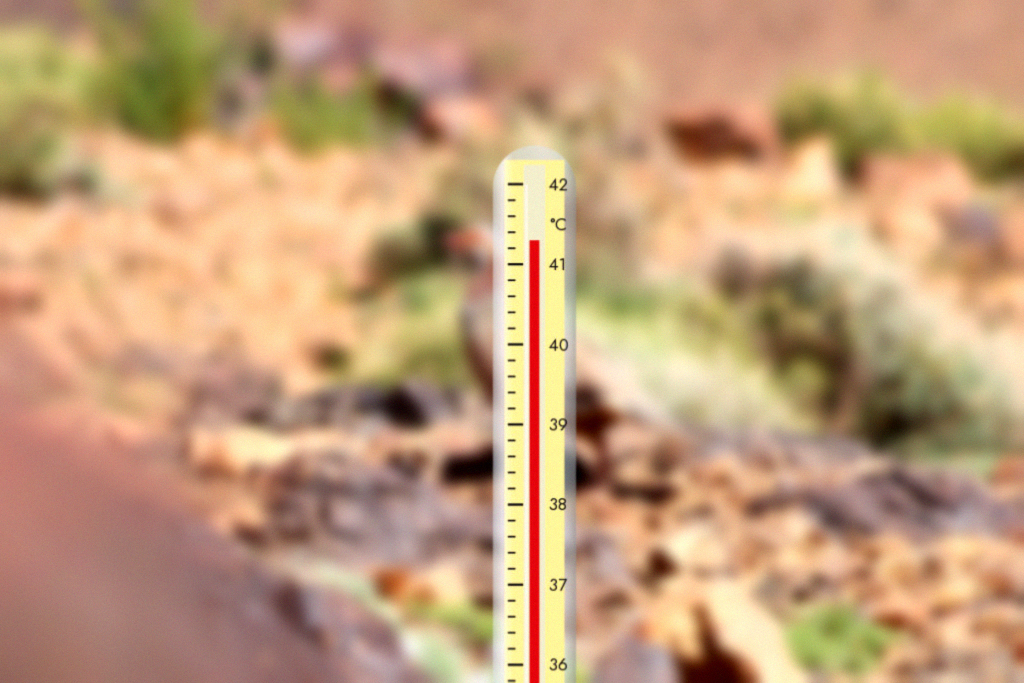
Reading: {"value": 41.3, "unit": "°C"}
